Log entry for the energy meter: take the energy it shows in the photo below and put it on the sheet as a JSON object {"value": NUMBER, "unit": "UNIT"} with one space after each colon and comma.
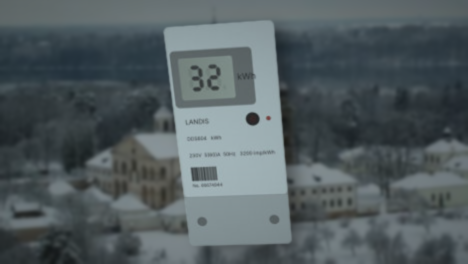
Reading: {"value": 32, "unit": "kWh"}
